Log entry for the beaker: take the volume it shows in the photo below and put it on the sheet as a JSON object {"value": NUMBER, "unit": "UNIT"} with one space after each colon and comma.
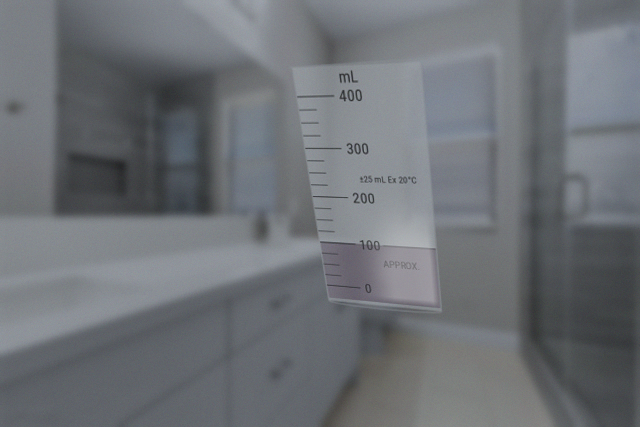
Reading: {"value": 100, "unit": "mL"}
